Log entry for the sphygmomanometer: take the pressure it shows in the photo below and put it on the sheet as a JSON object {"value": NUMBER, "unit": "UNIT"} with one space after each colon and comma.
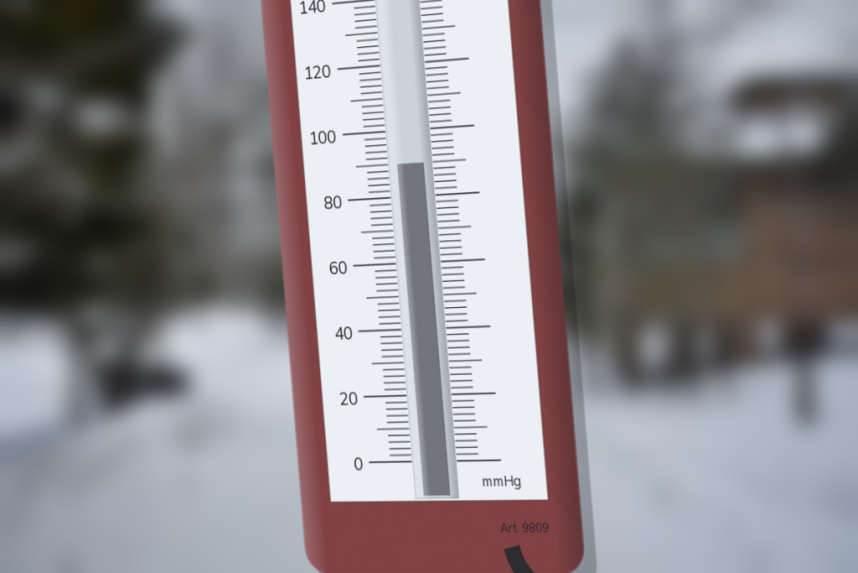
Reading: {"value": 90, "unit": "mmHg"}
